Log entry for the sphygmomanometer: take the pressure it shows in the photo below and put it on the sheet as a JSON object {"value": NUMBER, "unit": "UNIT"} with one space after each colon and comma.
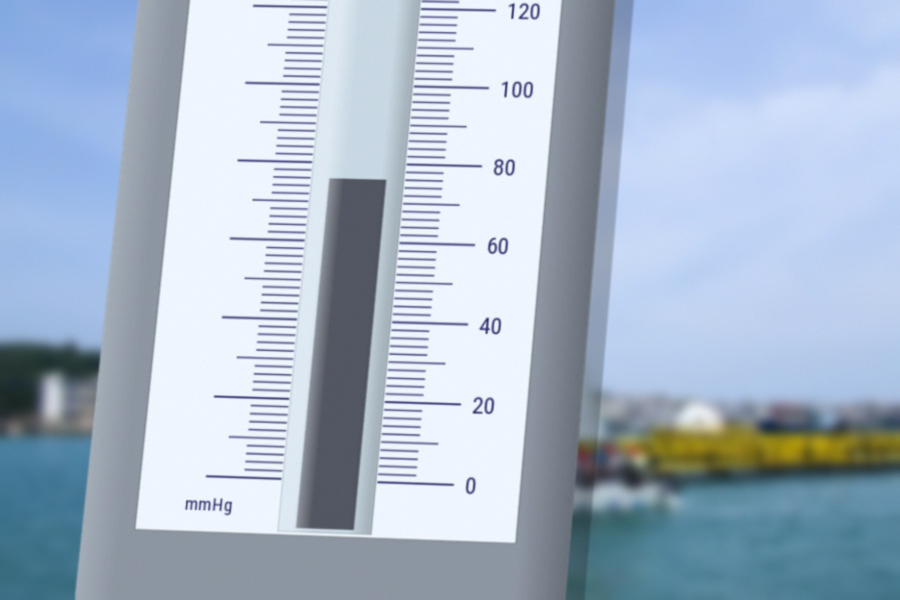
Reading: {"value": 76, "unit": "mmHg"}
